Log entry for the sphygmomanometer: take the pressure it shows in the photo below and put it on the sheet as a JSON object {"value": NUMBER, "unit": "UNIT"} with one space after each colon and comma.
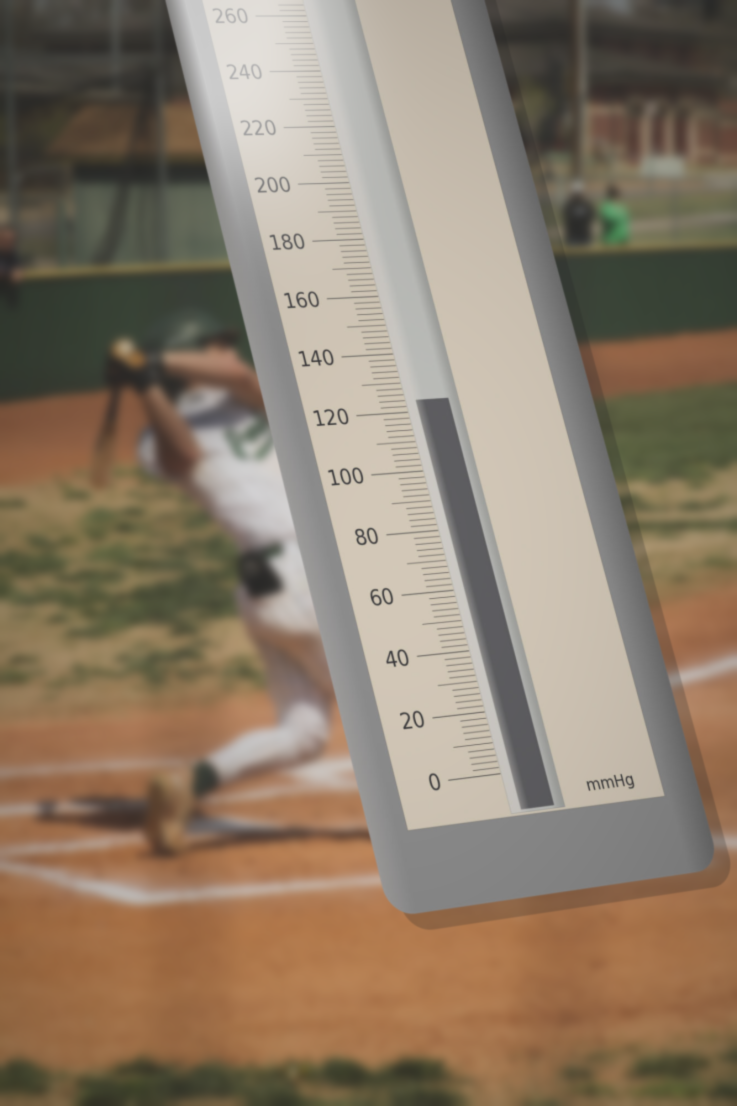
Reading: {"value": 124, "unit": "mmHg"}
